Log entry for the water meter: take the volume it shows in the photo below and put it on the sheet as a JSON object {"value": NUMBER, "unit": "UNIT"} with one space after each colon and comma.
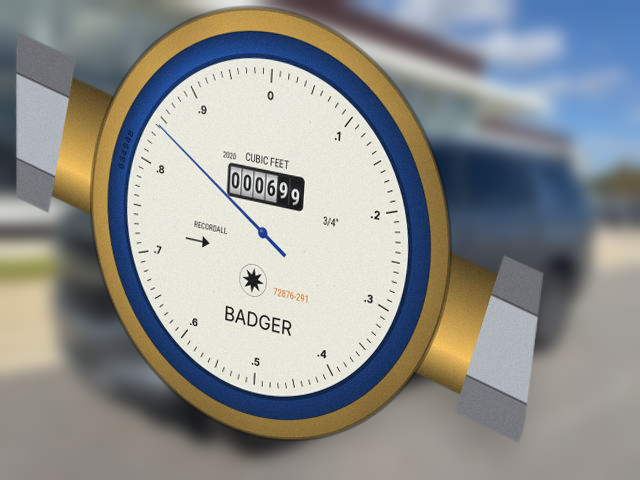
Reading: {"value": 698.84, "unit": "ft³"}
